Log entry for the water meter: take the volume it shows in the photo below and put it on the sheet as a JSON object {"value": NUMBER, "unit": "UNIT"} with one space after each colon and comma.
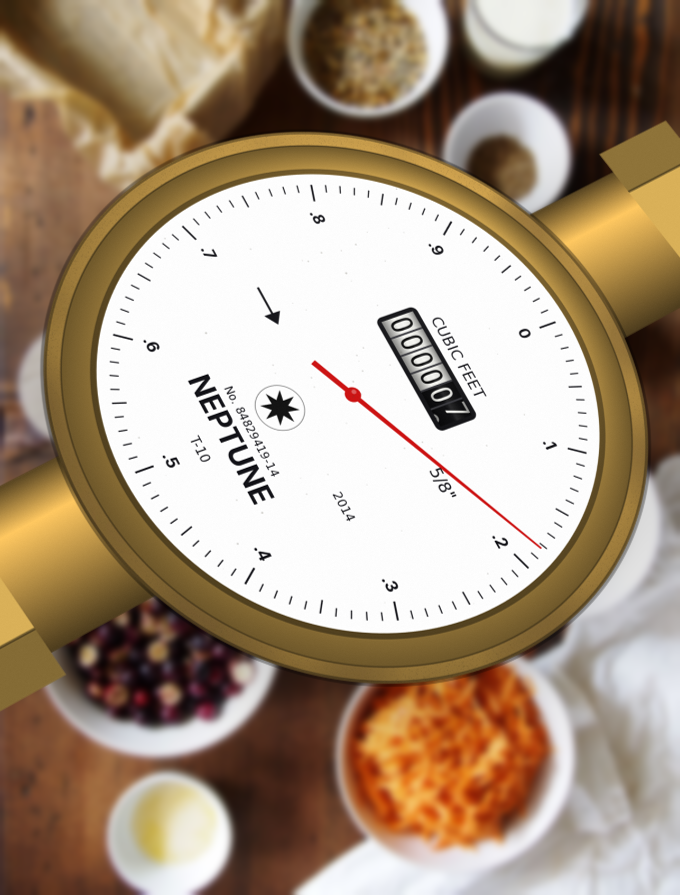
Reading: {"value": 7.18, "unit": "ft³"}
